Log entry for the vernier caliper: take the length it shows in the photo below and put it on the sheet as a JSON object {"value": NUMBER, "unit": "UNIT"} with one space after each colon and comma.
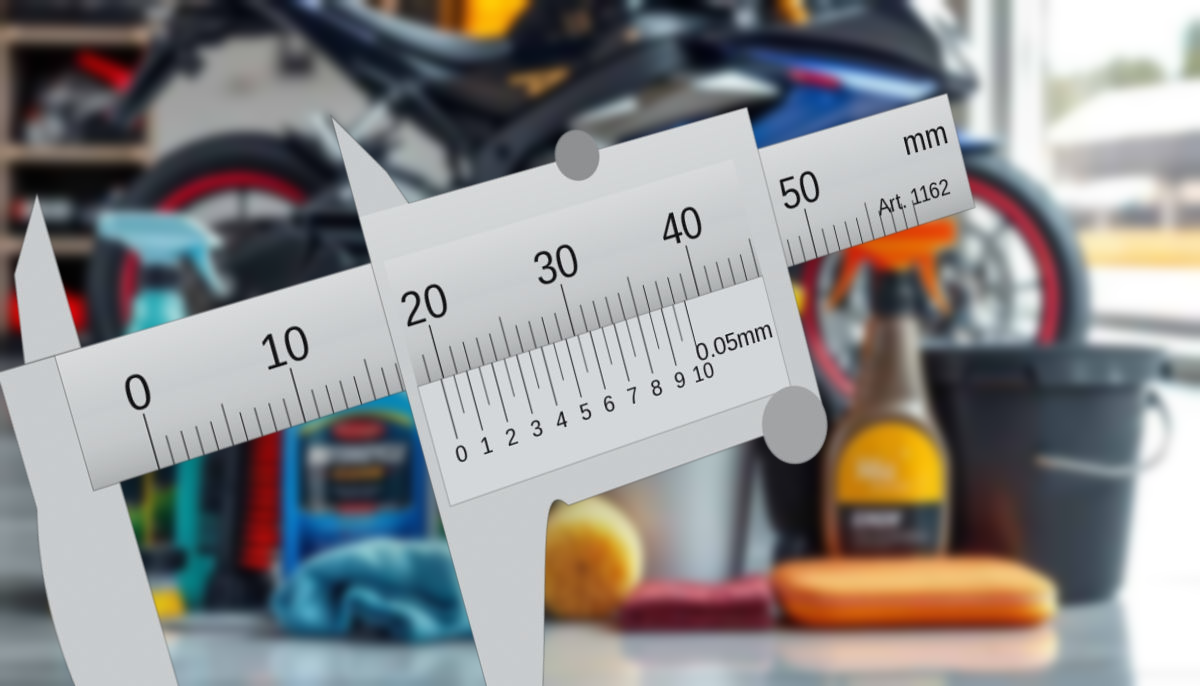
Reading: {"value": 19.8, "unit": "mm"}
